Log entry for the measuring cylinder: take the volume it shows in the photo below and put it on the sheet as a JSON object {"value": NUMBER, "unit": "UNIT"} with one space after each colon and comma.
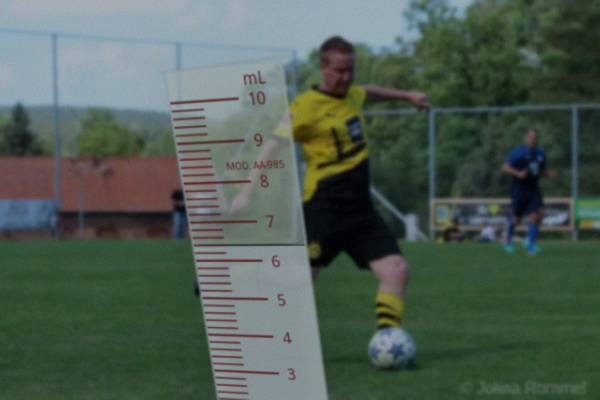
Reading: {"value": 6.4, "unit": "mL"}
